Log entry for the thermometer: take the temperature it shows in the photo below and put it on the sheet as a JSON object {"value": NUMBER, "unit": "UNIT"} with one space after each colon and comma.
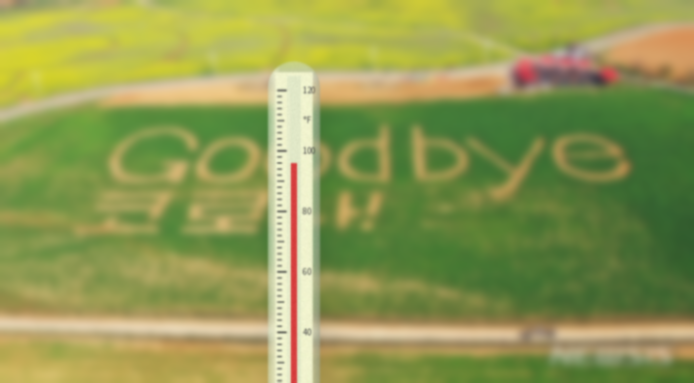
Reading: {"value": 96, "unit": "°F"}
